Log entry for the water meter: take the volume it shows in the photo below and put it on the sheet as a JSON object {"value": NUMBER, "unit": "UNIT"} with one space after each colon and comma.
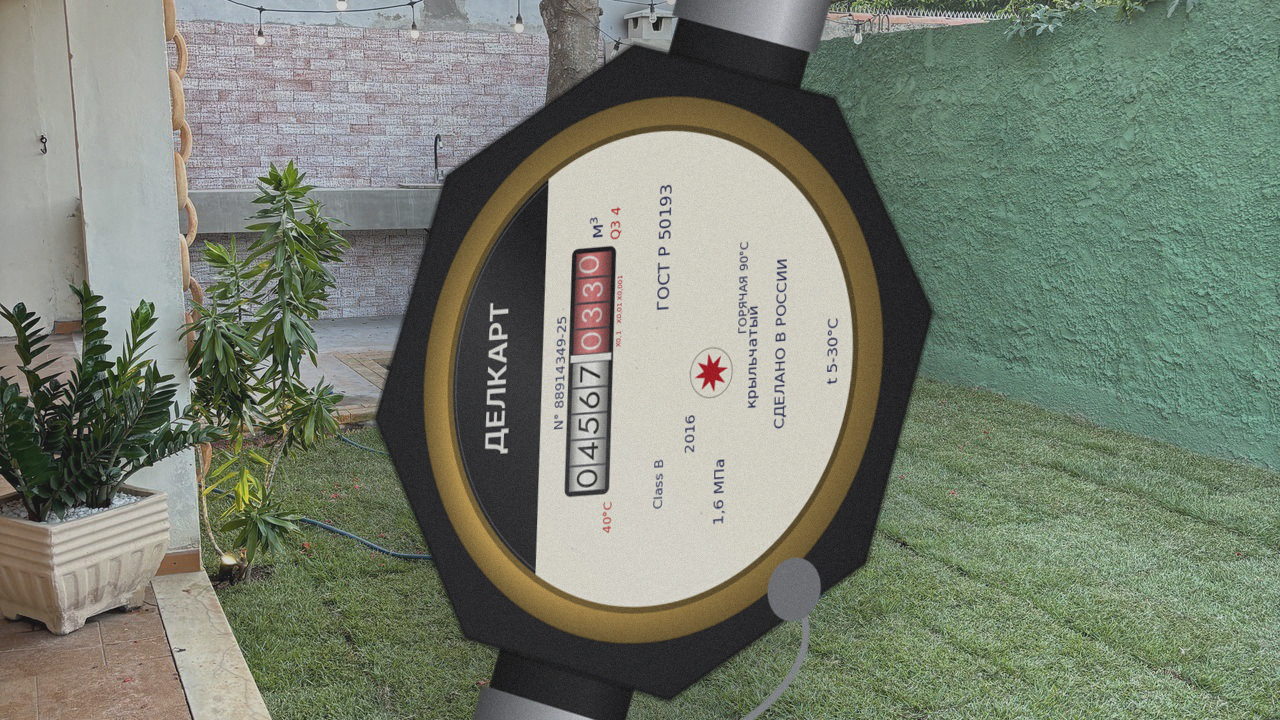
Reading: {"value": 4567.0330, "unit": "m³"}
